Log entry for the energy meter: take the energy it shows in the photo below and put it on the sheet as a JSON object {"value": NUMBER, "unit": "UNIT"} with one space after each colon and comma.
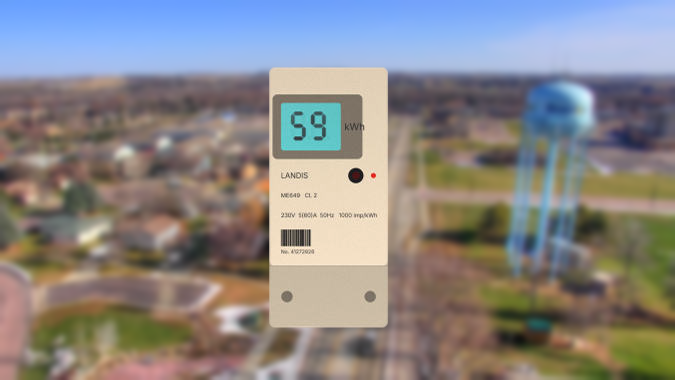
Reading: {"value": 59, "unit": "kWh"}
